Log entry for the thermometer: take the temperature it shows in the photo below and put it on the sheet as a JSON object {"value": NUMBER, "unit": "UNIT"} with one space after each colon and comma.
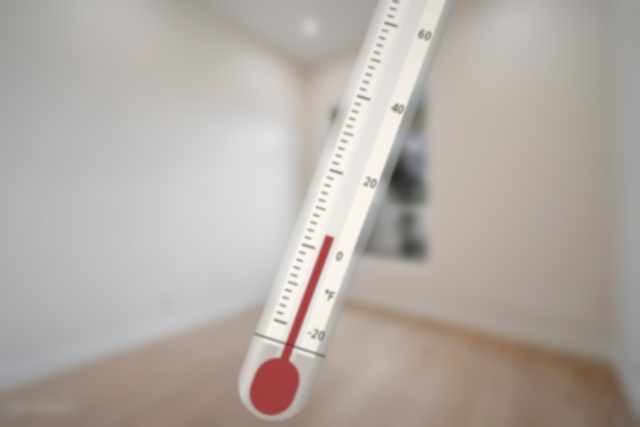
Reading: {"value": 4, "unit": "°F"}
